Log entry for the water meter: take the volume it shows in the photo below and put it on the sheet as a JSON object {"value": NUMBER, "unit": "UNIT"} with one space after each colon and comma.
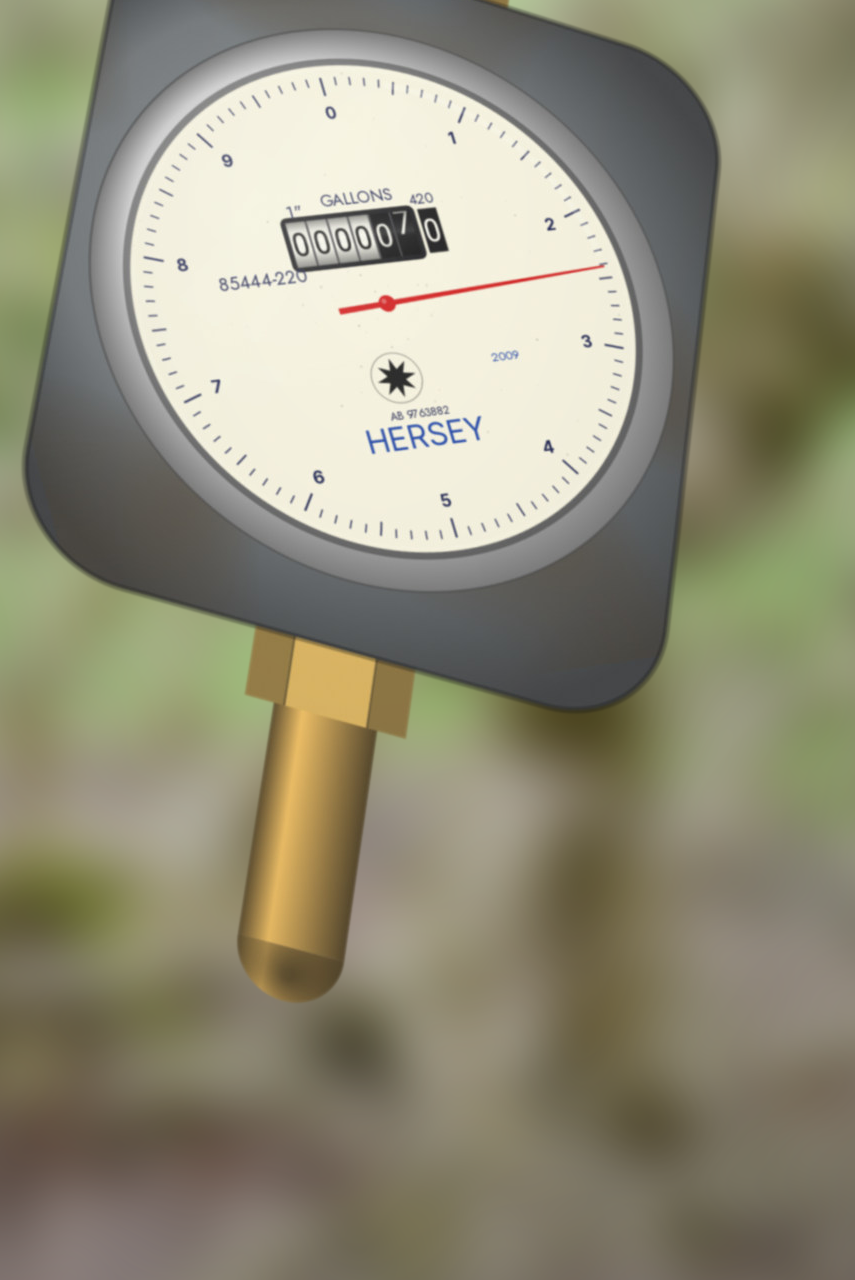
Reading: {"value": 72.4, "unit": "gal"}
